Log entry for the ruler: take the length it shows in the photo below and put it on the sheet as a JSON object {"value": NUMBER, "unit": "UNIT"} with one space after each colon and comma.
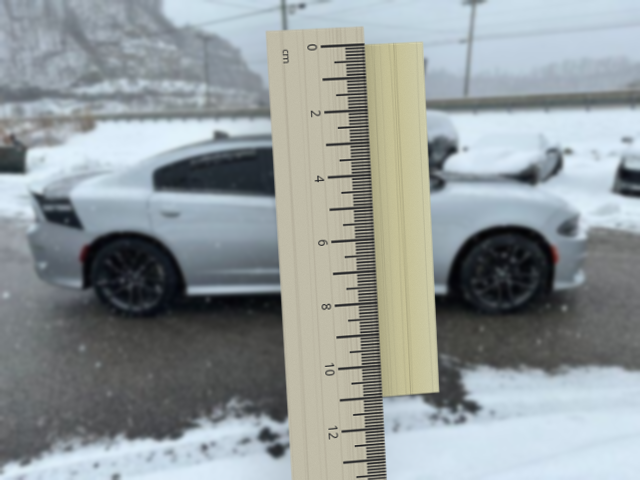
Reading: {"value": 11, "unit": "cm"}
